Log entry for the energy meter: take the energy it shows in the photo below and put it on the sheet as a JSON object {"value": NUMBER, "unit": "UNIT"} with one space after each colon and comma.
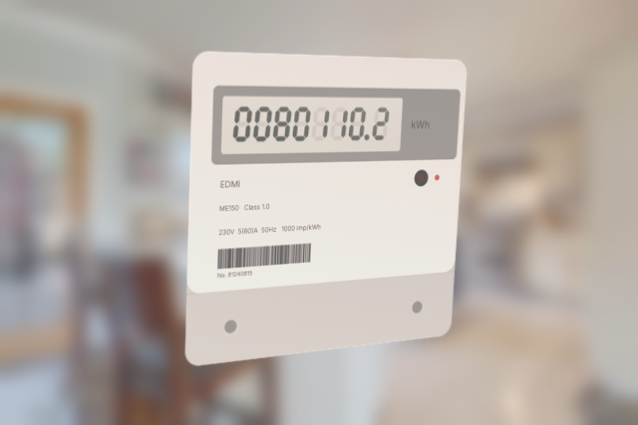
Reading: {"value": 80110.2, "unit": "kWh"}
